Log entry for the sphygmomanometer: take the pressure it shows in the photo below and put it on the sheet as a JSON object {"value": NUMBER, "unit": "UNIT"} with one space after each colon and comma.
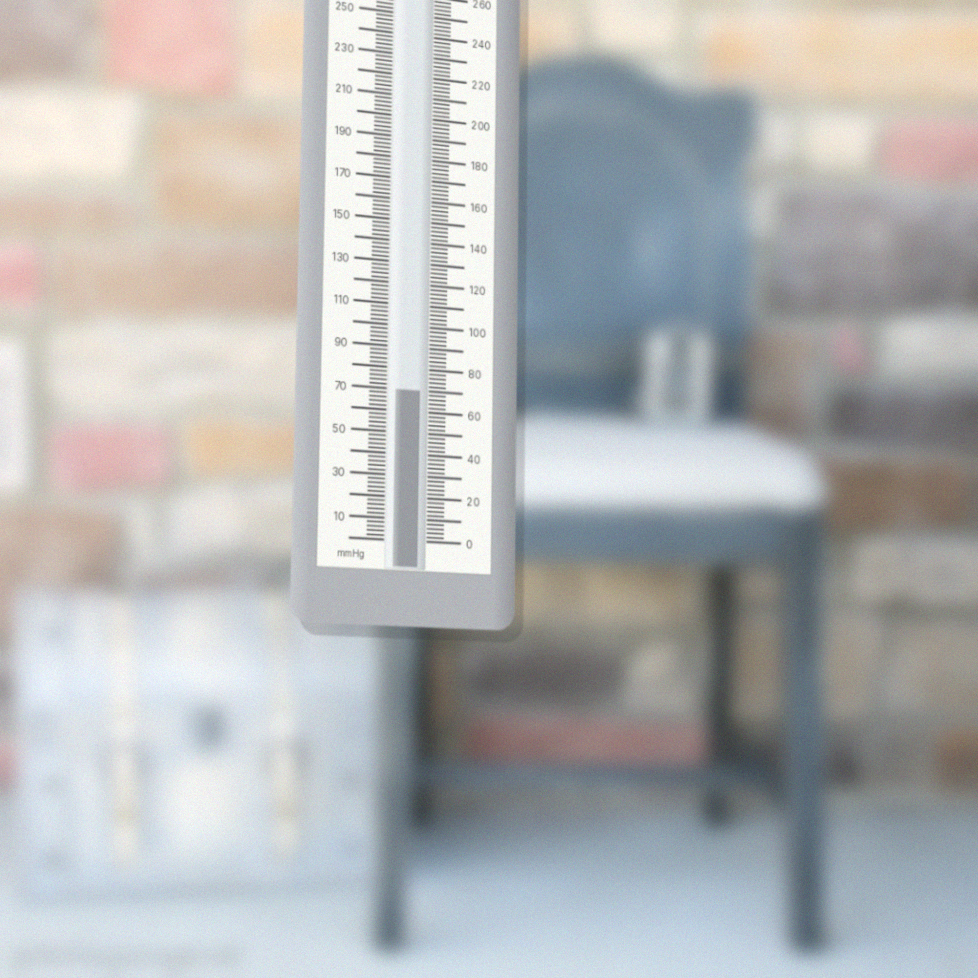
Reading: {"value": 70, "unit": "mmHg"}
